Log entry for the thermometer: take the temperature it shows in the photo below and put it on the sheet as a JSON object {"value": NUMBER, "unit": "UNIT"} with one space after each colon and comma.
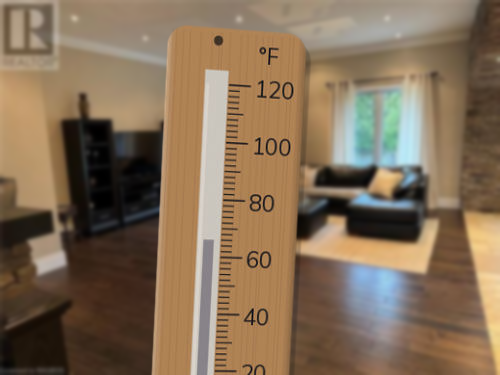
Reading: {"value": 66, "unit": "°F"}
